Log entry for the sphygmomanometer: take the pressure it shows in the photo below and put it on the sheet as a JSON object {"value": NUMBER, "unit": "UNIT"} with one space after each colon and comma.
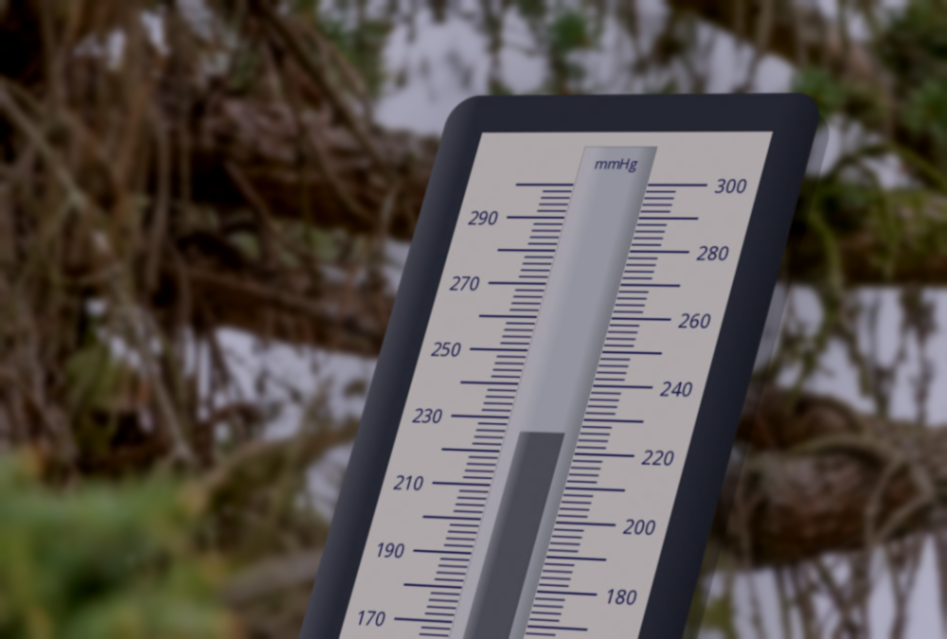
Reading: {"value": 226, "unit": "mmHg"}
